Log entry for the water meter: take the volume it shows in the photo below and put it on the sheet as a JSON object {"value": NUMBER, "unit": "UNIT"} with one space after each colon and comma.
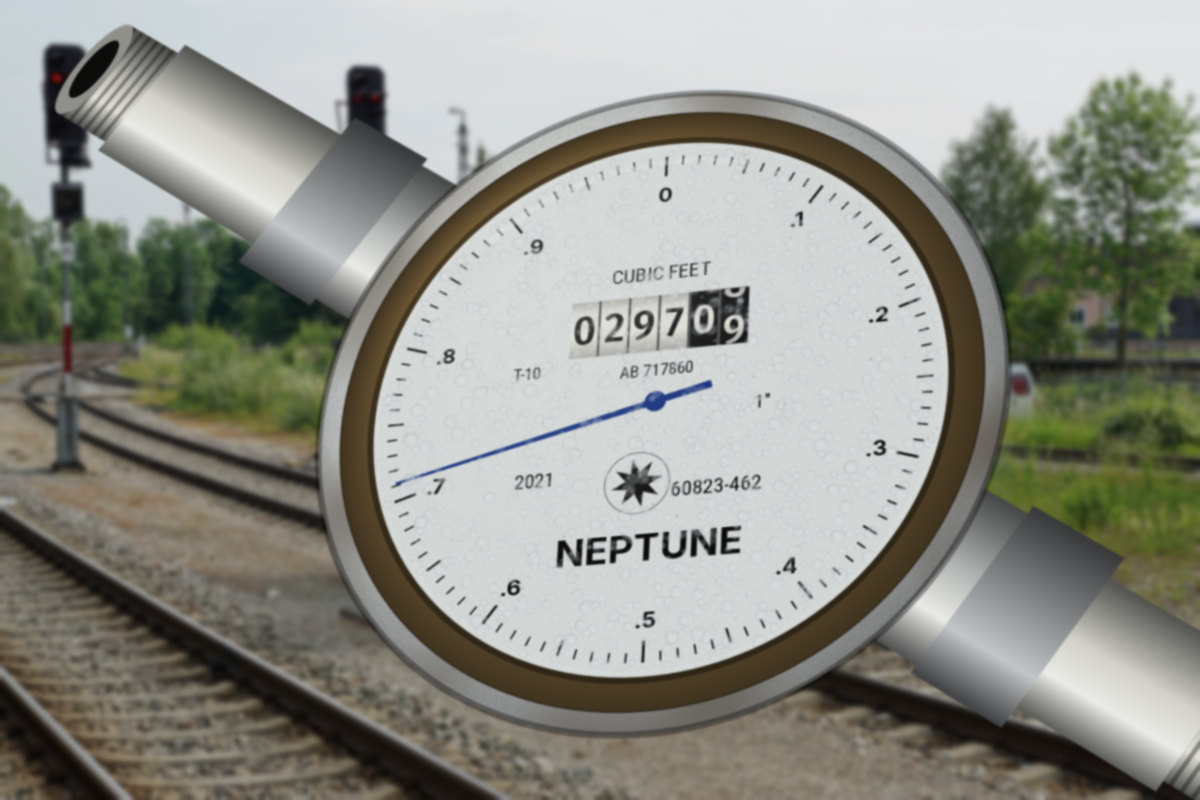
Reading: {"value": 29708.71, "unit": "ft³"}
